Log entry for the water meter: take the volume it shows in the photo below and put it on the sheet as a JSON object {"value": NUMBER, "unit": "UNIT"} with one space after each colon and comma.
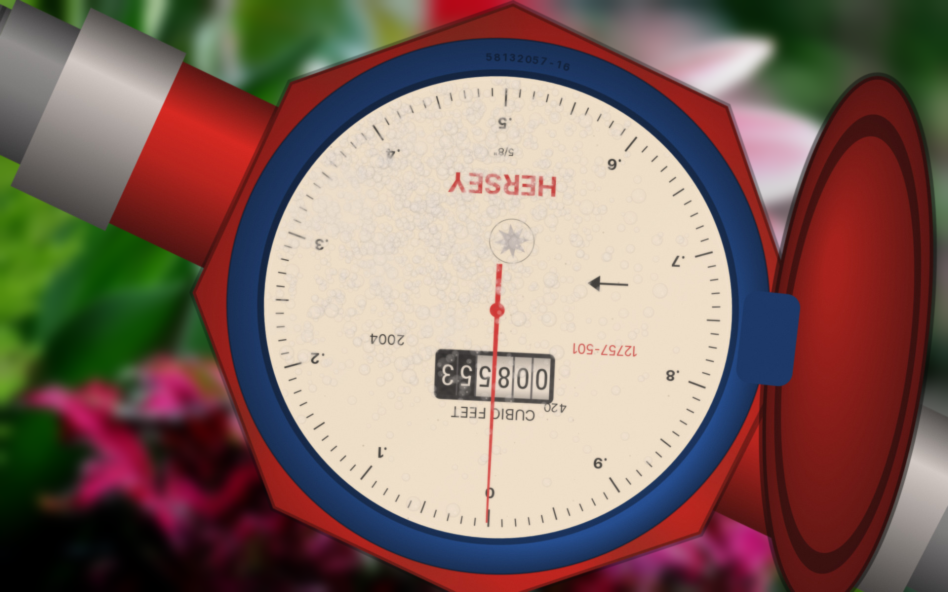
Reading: {"value": 8553.00, "unit": "ft³"}
